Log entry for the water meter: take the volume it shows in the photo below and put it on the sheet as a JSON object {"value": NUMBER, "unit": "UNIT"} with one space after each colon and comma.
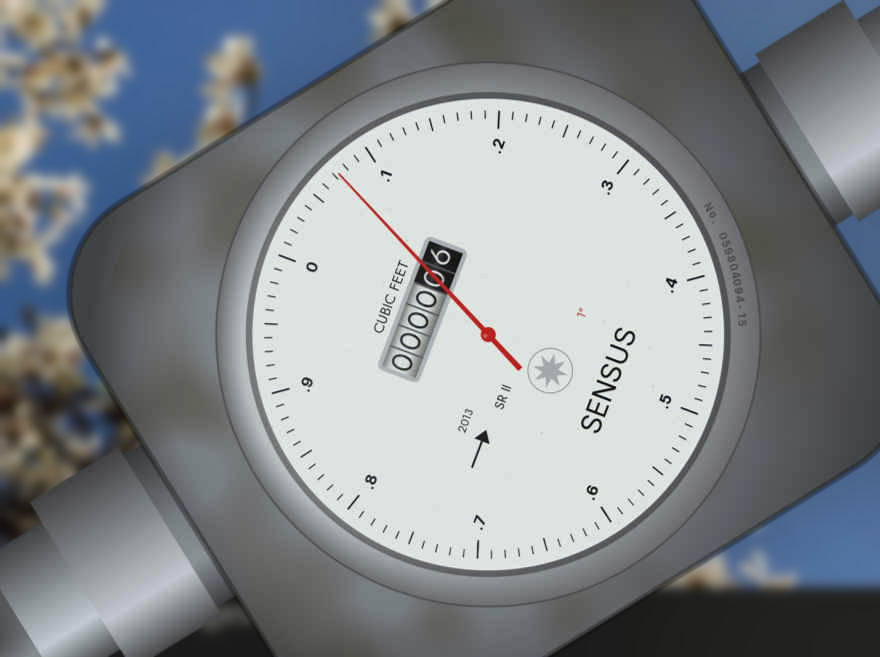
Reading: {"value": 6.07, "unit": "ft³"}
